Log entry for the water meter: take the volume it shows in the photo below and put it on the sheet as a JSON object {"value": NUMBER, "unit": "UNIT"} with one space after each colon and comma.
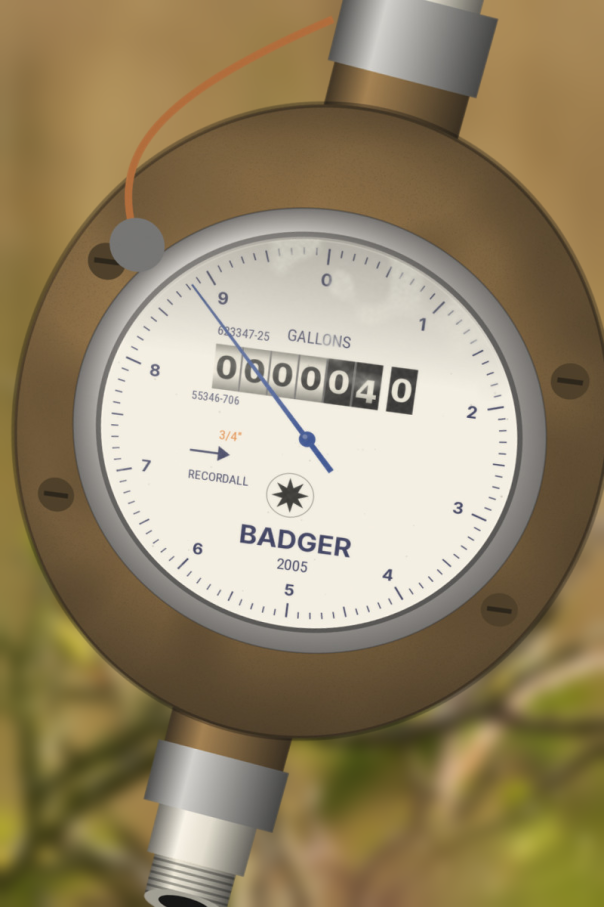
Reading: {"value": 38.8, "unit": "gal"}
